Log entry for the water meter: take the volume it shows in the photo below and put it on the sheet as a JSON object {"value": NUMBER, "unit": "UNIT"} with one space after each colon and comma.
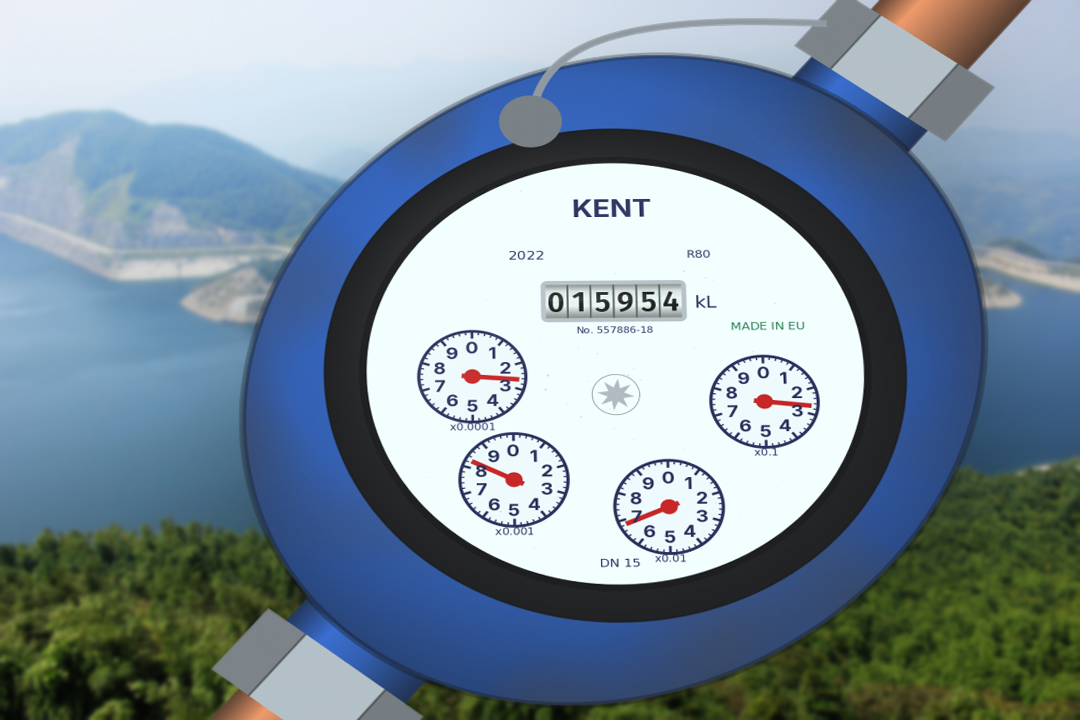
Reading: {"value": 15954.2682, "unit": "kL"}
